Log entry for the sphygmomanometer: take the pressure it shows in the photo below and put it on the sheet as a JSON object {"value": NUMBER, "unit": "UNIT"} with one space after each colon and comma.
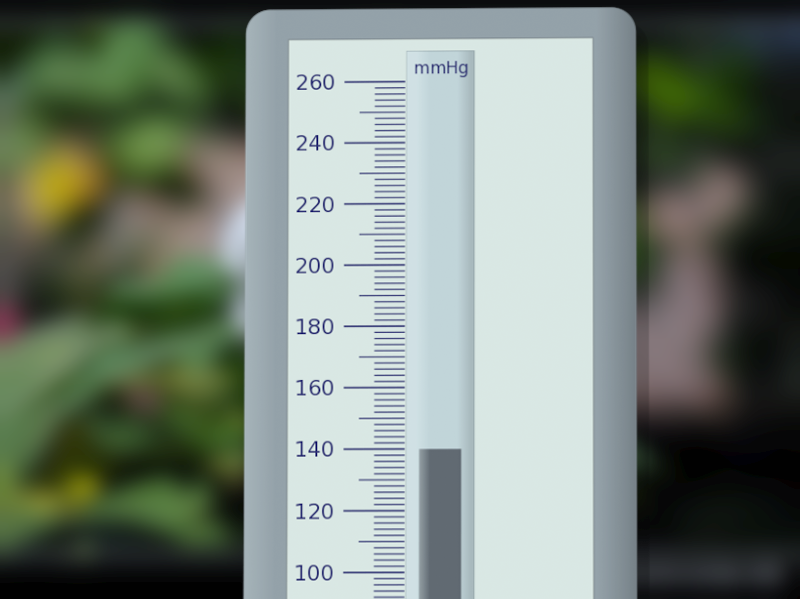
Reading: {"value": 140, "unit": "mmHg"}
